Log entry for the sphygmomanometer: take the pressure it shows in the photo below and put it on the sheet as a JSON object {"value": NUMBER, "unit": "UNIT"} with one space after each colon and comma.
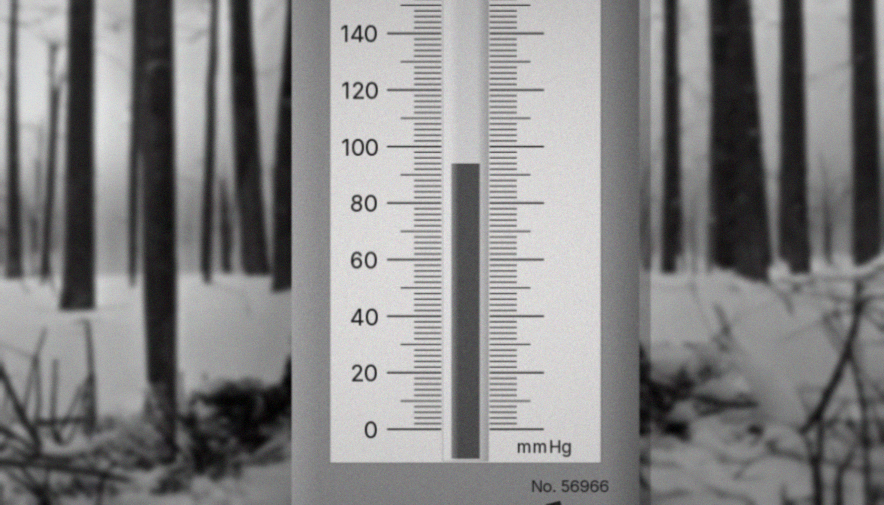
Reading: {"value": 94, "unit": "mmHg"}
